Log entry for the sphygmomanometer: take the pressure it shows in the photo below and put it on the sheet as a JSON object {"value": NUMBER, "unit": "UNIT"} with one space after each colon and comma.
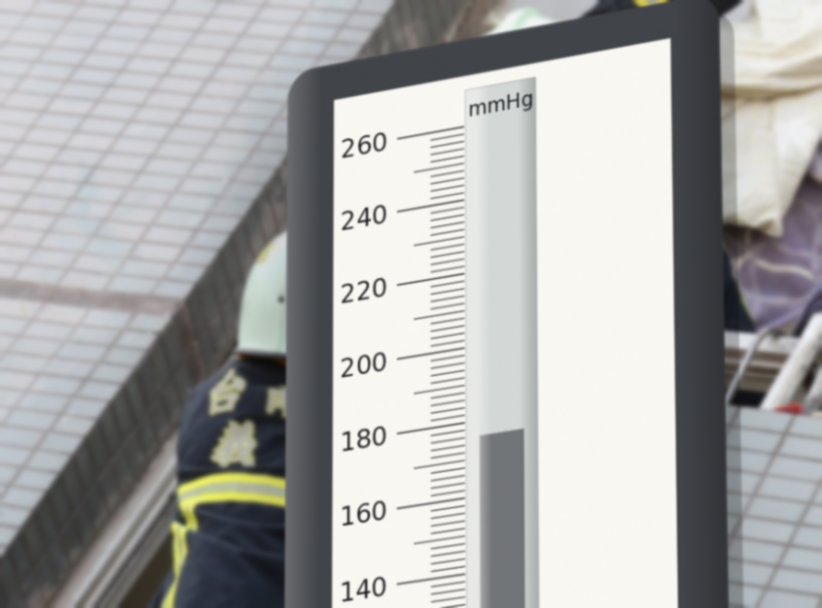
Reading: {"value": 176, "unit": "mmHg"}
